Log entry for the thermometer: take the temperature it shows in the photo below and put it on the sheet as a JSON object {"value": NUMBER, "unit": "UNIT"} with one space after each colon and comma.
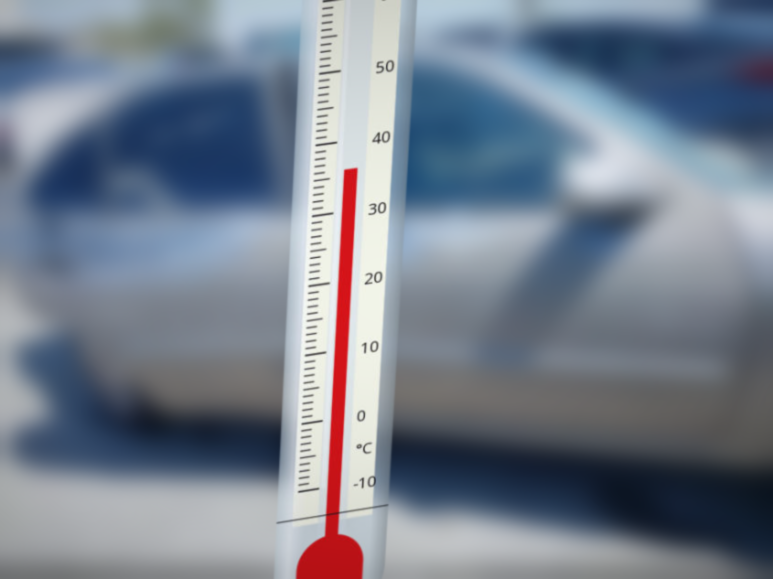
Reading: {"value": 36, "unit": "°C"}
